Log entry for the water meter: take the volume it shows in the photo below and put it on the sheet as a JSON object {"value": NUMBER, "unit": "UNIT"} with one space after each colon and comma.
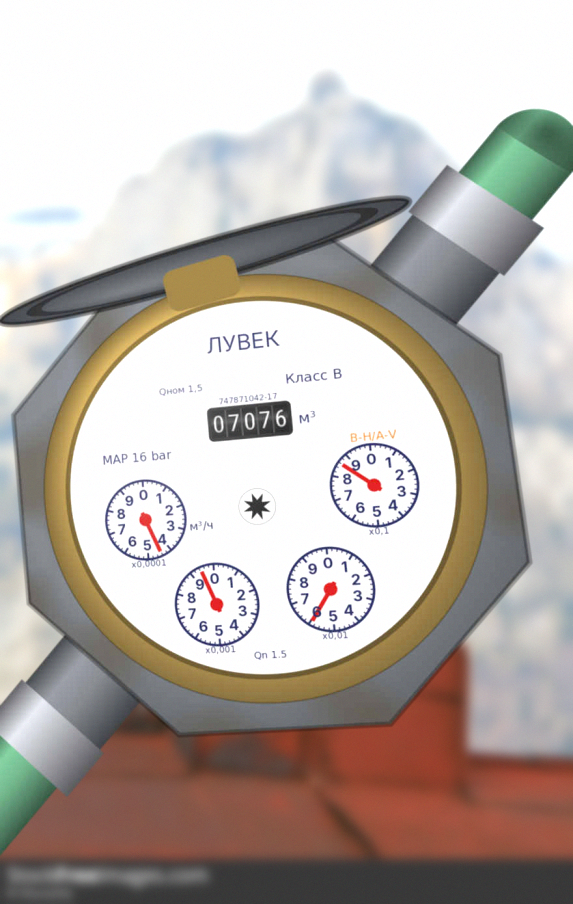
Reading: {"value": 7076.8594, "unit": "m³"}
